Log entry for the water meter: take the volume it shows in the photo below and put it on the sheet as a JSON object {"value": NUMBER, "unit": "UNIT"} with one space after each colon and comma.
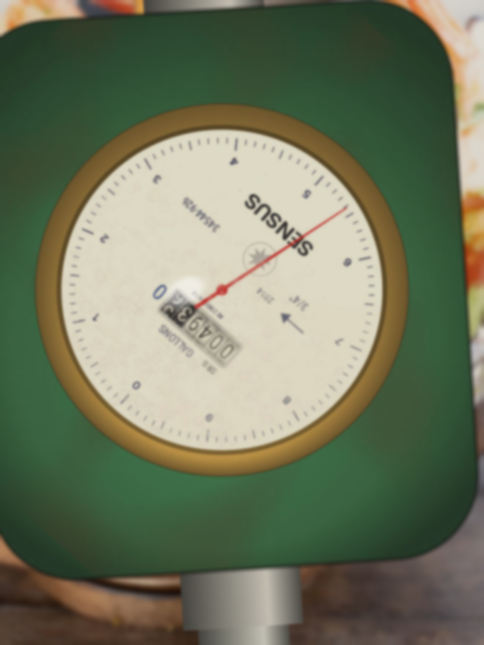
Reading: {"value": 49355.4, "unit": "gal"}
